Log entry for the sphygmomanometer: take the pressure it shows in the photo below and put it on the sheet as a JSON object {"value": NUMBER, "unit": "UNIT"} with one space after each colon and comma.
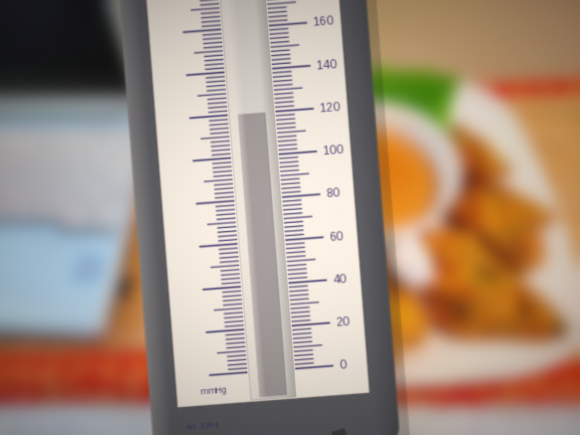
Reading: {"value": 120, "unit": "mmHg"}
